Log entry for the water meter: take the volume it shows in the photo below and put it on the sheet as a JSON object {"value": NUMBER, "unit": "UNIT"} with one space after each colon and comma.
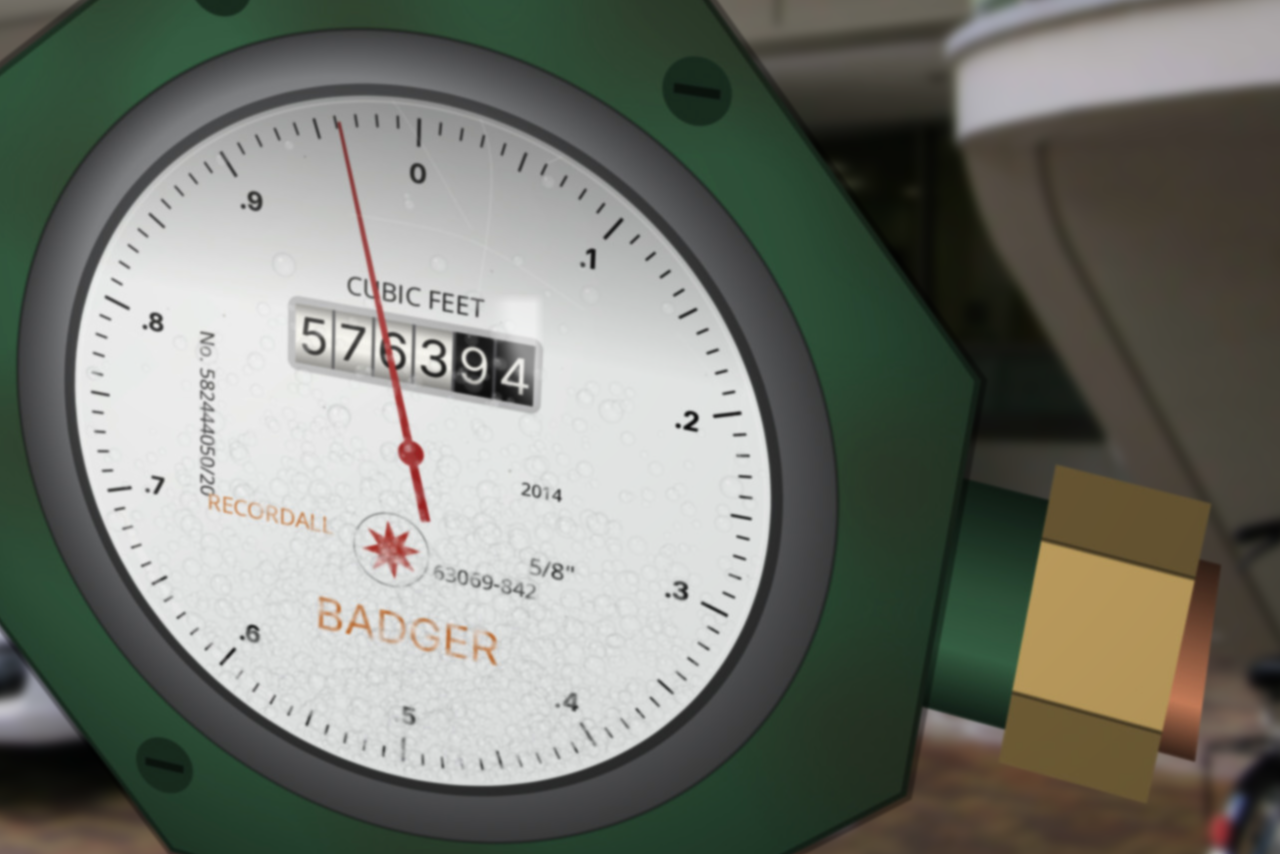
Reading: {"value": 576393.96, "unit": "ft³"}
